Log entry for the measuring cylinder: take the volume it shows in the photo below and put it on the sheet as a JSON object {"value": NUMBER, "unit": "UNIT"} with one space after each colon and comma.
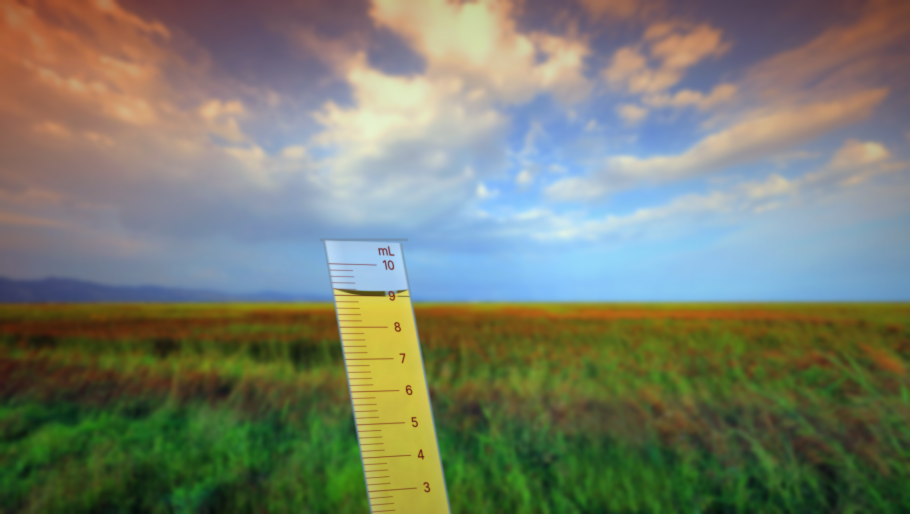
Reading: {"value": 9, "unit": "mL"}
